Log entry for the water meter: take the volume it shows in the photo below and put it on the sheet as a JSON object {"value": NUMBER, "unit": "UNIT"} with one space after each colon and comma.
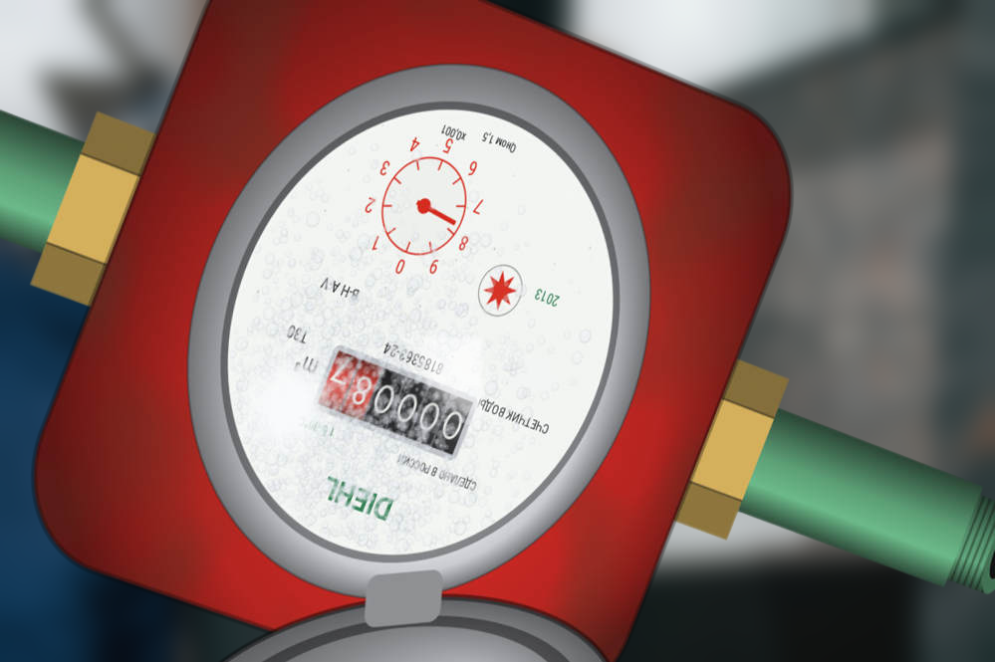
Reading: {"value": 0.867, "unit": "m³"}
